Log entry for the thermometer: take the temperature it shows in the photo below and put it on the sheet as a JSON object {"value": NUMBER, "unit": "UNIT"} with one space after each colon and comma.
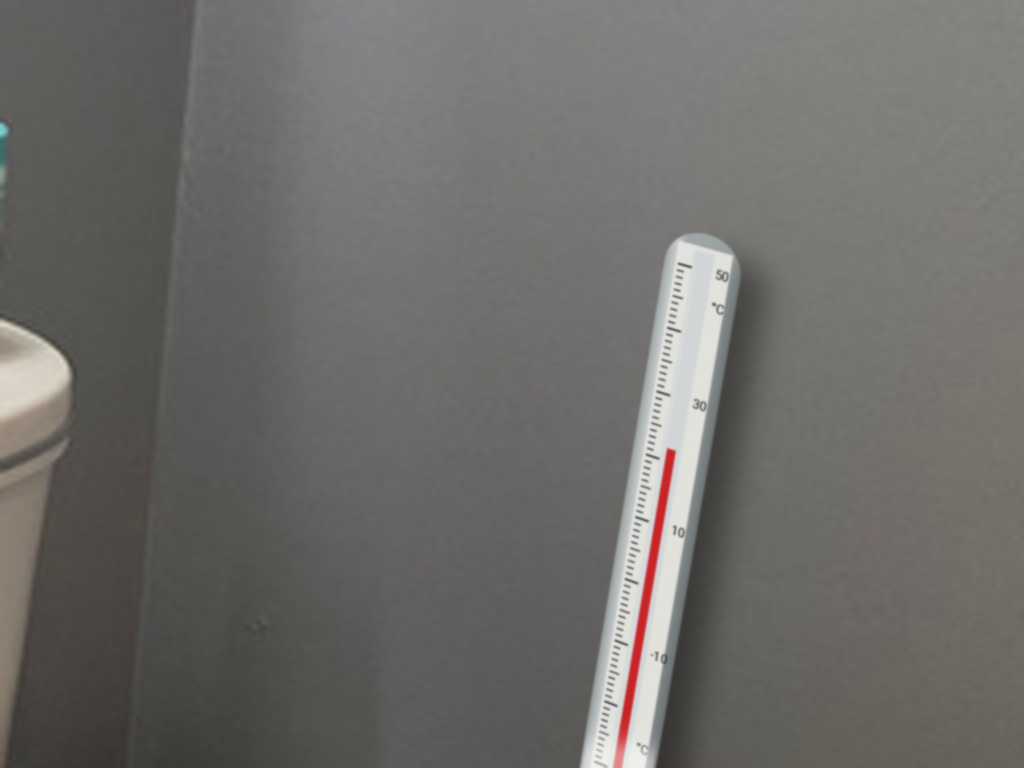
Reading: {"value": 22, "unit": "°C"}
